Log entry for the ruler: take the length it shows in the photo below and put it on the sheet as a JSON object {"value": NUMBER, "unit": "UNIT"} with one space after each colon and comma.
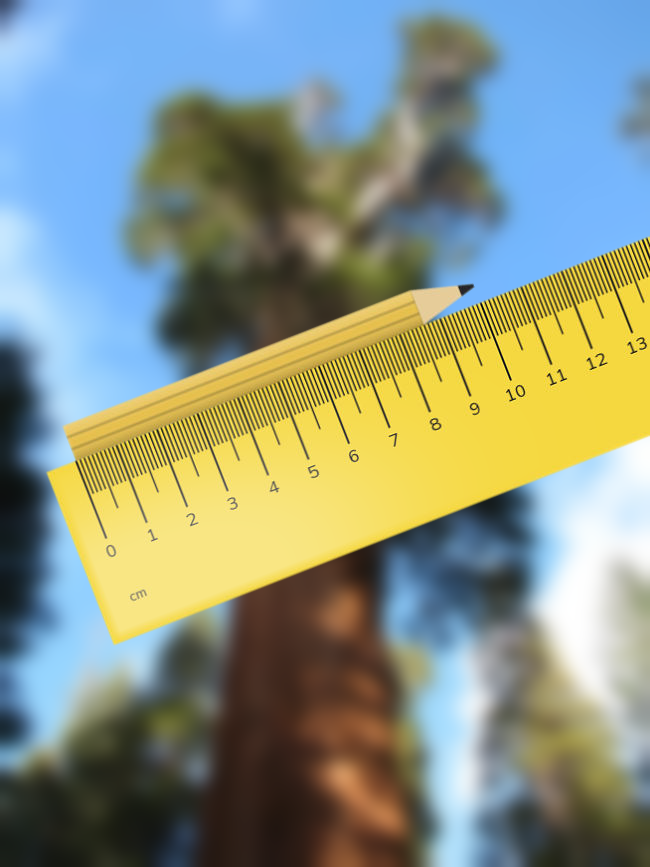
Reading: {"value": 10, "unit": "cm"}
